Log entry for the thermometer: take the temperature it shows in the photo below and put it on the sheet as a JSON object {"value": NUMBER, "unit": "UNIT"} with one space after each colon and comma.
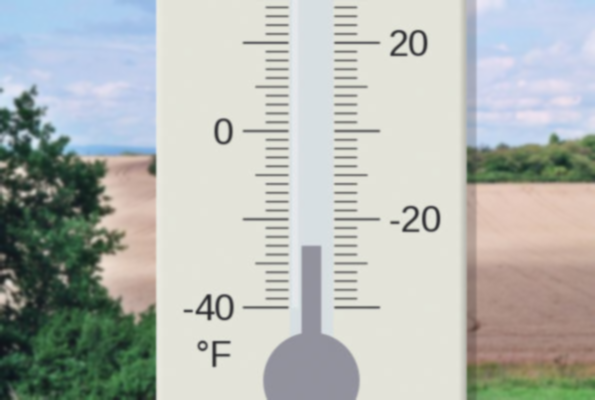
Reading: {"value": -26, "unit": "°F"}
